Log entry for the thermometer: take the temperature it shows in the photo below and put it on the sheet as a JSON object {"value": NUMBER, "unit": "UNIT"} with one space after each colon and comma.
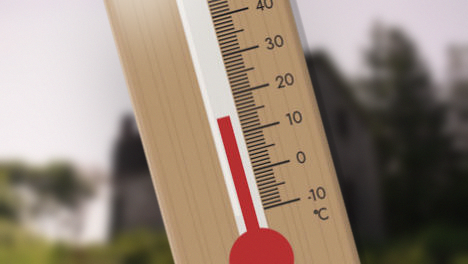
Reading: {"value": 15, "unit": "°C"}
